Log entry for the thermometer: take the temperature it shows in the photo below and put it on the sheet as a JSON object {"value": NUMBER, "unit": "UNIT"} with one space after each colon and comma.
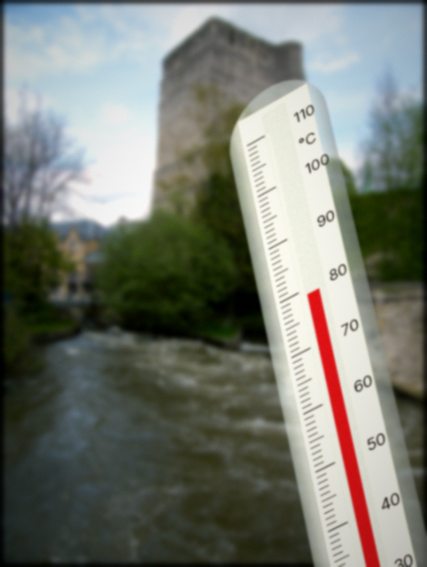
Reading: {"value": 79, "unit": "°C"}
